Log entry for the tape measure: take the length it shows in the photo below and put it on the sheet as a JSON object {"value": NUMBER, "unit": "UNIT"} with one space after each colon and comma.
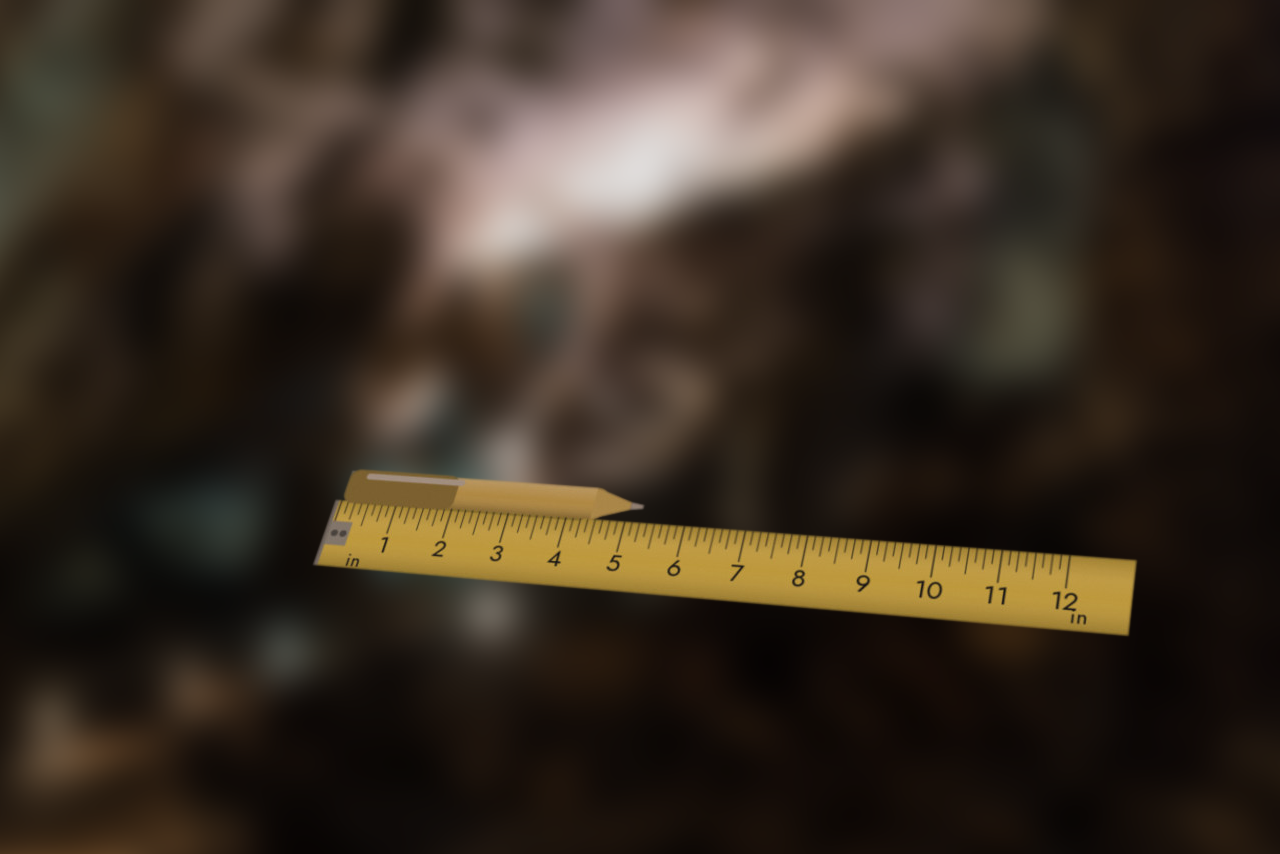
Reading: {"value": 5.25, "unit": "in"}
